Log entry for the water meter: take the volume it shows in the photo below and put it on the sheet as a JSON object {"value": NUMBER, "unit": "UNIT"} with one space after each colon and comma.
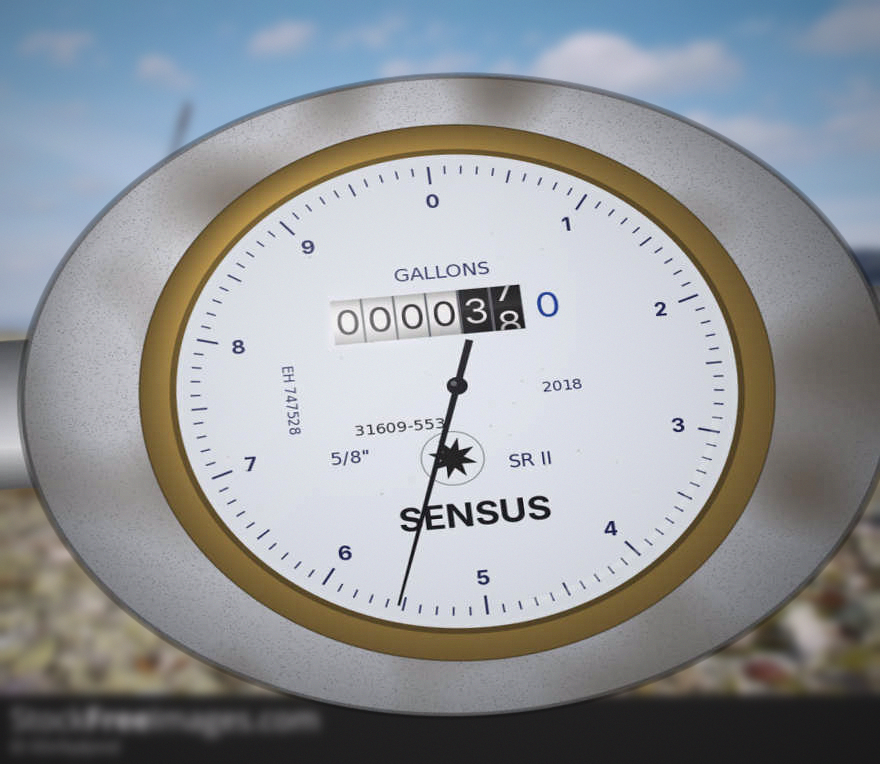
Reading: {"value": 375.5, "unit": "gal"}
